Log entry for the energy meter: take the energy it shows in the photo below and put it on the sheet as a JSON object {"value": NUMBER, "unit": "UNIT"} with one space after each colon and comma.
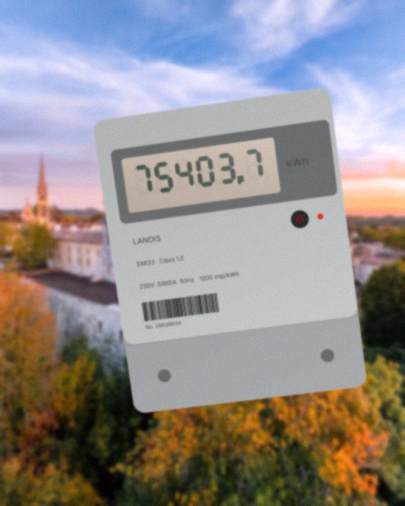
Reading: {"value": 75403.7, "unit": "kWh"}
